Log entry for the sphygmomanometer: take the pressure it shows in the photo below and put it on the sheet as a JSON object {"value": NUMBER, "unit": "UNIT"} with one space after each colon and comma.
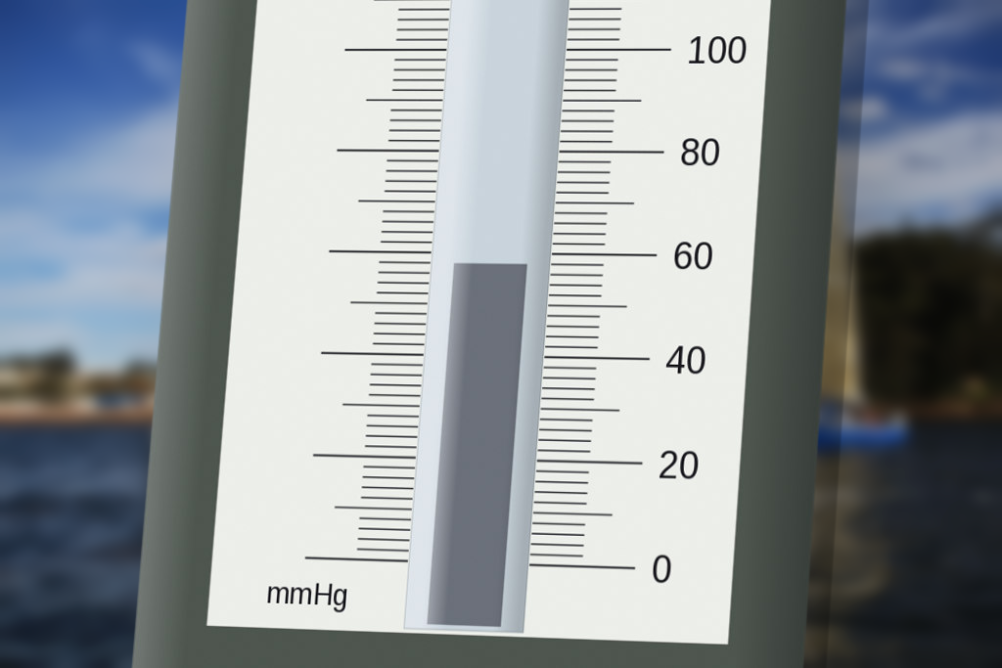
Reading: {"value": 58, "unit": "mmHg"}
